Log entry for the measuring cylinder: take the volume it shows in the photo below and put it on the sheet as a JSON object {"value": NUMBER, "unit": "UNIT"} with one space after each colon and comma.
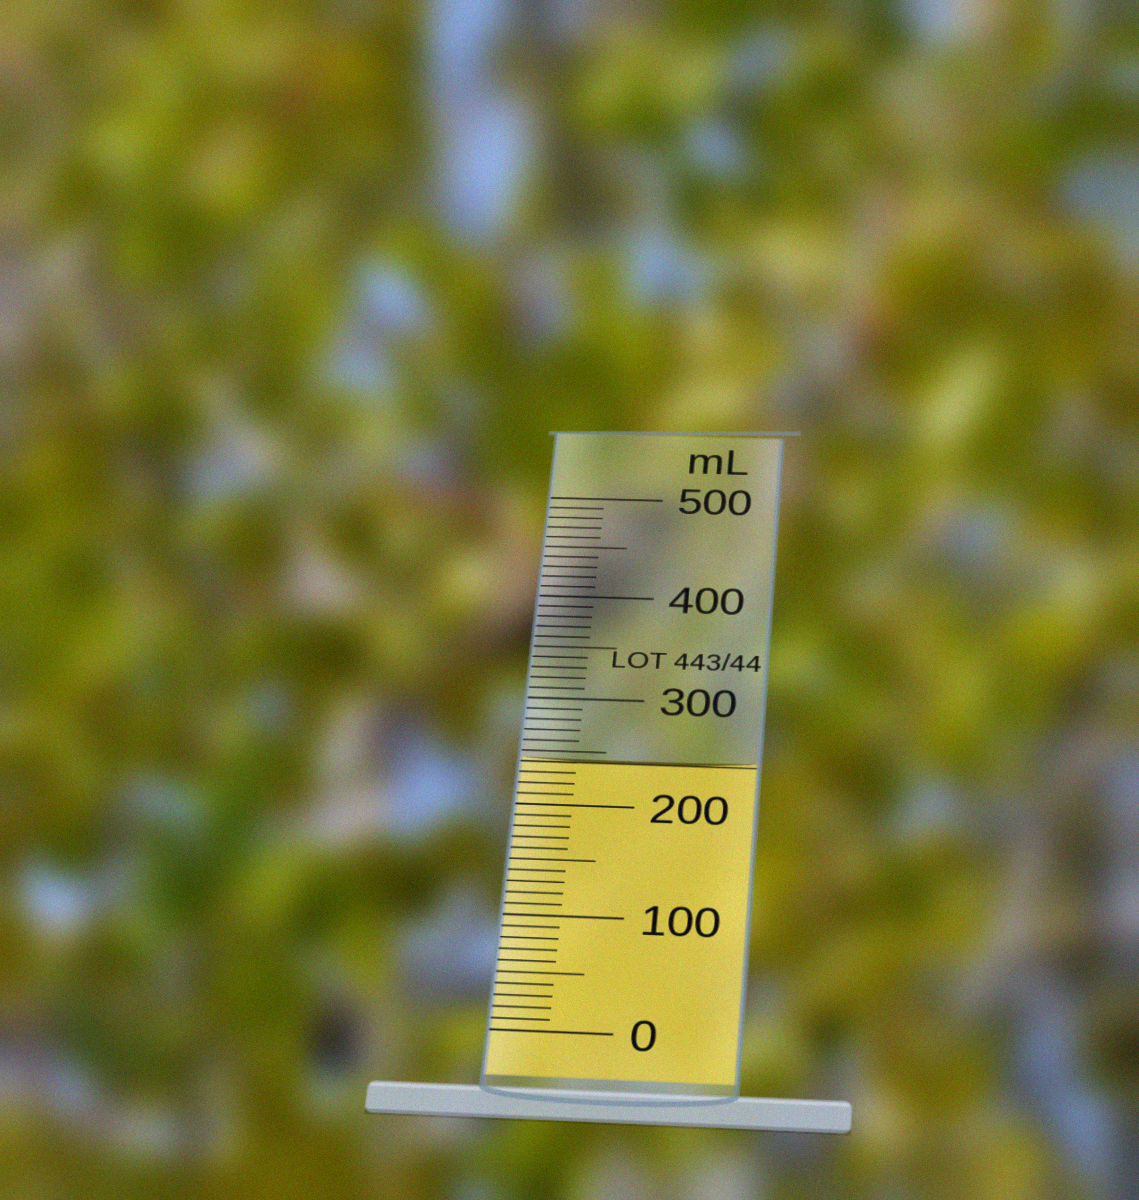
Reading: {"value": 240, "unit": "mL"}
